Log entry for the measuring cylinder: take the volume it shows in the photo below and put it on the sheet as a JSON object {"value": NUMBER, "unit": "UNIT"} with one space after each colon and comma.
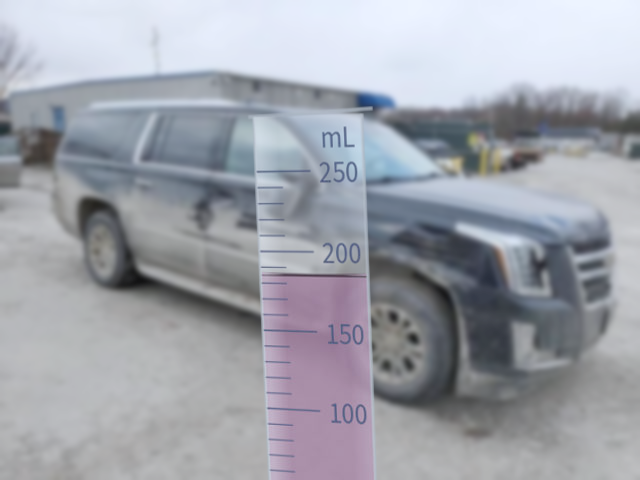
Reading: {"value": 185, "unit": "mL"}
